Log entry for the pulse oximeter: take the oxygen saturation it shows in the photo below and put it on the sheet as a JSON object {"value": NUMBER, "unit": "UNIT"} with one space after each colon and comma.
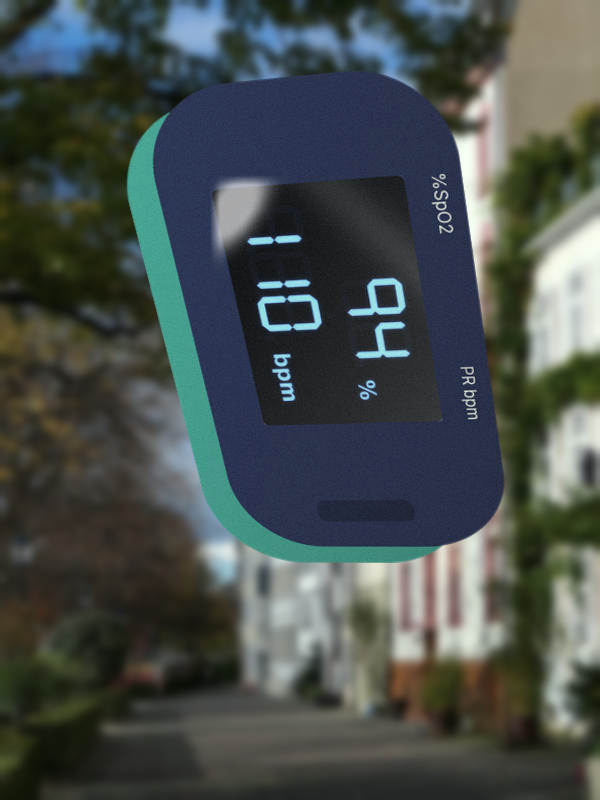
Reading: {"value": 94, "unit": "%"}
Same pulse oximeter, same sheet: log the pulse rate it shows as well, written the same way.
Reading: {"value": 110, "unit": "bpm"}
